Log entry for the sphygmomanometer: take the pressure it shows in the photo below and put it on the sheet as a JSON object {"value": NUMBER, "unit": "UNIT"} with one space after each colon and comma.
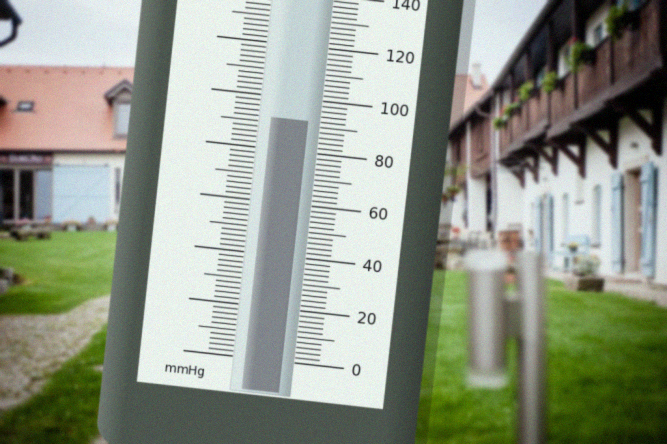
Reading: {"value": 92, "unit": "mmHg"}
